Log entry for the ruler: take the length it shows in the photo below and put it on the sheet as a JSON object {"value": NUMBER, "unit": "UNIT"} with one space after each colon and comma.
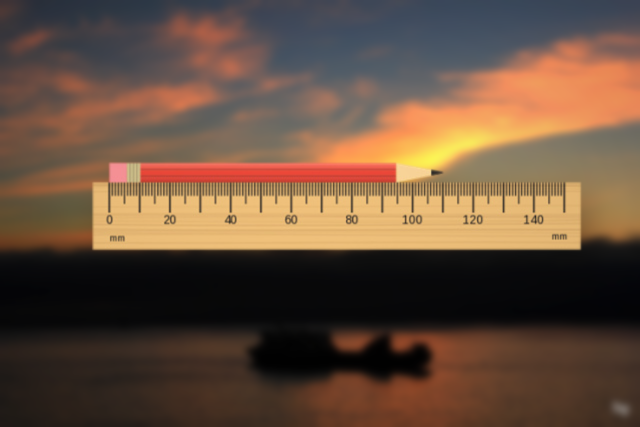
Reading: {"value": 110, "unit": "mm"}
